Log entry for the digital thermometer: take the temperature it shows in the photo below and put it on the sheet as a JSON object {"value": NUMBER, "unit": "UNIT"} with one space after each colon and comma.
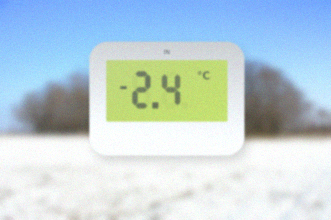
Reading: {"value": -2.4, "unit": "°C"}
